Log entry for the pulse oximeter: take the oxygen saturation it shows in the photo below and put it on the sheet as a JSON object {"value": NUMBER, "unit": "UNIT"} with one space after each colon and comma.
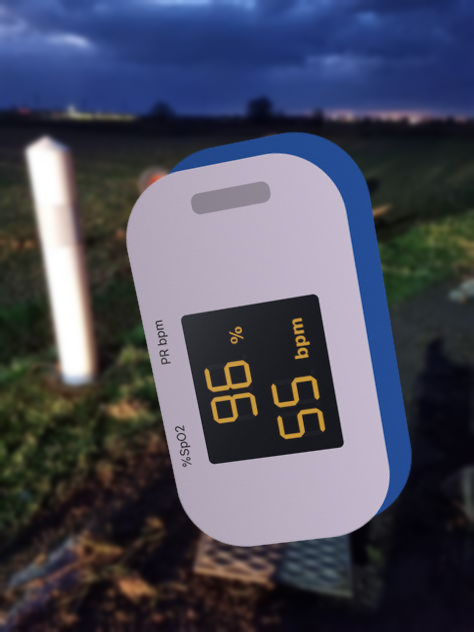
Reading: {"value": 96, "unit": "%"}
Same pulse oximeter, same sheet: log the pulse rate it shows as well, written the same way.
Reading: {"value": 55, "unit": "bpm"}
